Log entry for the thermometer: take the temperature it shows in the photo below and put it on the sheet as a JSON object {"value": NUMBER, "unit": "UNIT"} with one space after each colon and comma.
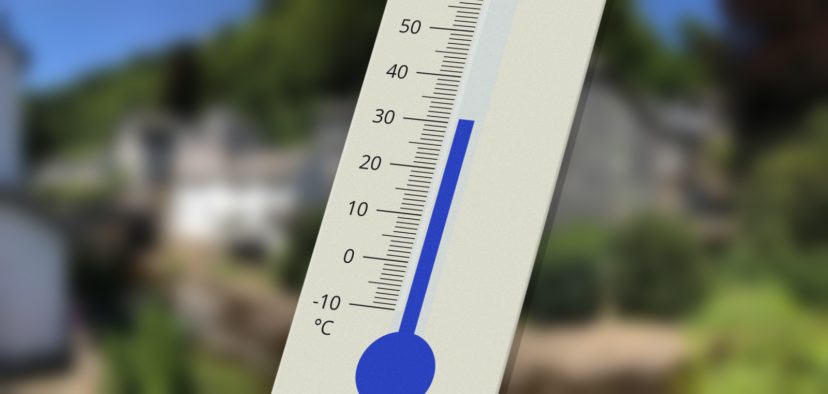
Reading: {"value": 31, "unit": "°C"}
